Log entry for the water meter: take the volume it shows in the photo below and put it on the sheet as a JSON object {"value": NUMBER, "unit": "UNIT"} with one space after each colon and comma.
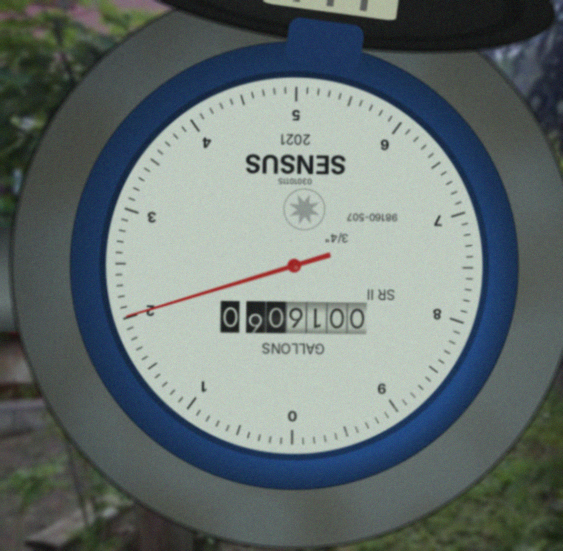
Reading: {"value": 16062.0, "unit": "gal"}
